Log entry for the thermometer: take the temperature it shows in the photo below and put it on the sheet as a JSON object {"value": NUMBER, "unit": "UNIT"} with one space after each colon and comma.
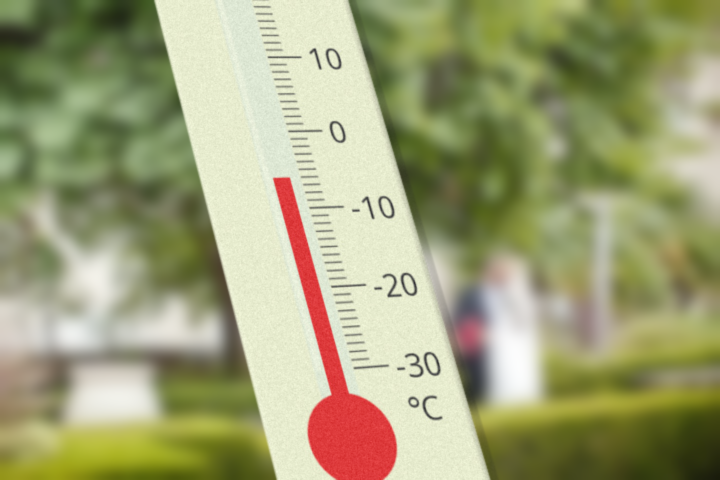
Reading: {"value": -6, "unit": "°C"}
